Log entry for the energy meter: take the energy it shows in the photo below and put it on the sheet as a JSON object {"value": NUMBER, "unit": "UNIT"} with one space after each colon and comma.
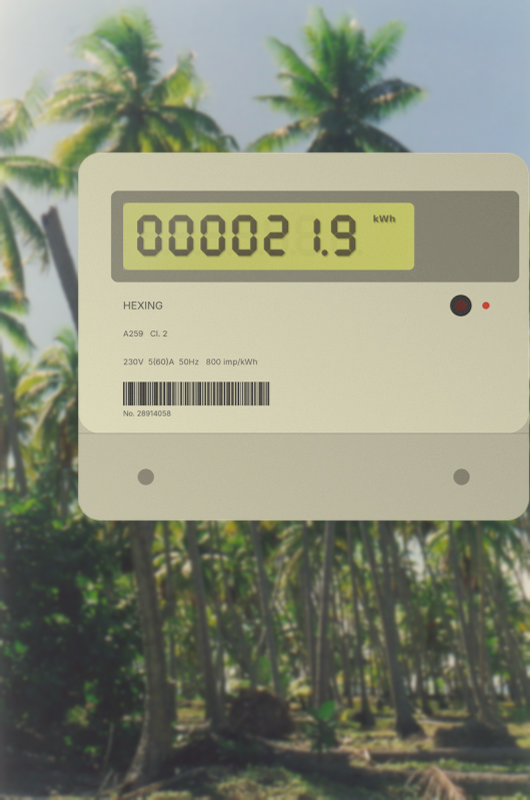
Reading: {"value": 21.9, "unit": "kWh"}
